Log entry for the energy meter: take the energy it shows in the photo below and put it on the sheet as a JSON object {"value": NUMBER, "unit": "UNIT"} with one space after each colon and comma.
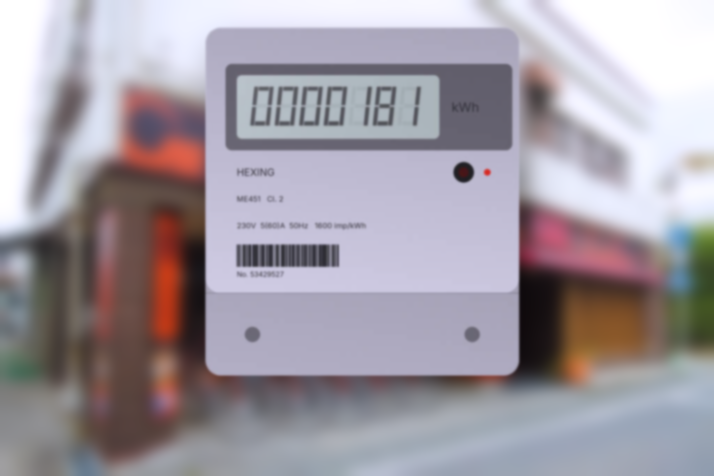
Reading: {"value": 181, "unit": "kWh"}
